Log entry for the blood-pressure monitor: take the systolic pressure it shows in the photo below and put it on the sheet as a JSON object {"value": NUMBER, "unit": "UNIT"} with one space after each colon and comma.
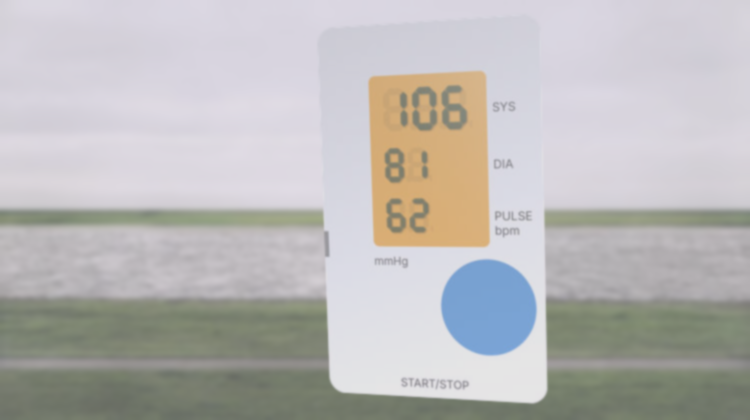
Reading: {"value": 106, "unit": "mmHg"}
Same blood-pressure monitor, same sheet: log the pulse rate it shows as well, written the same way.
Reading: {"value": 62, "unit": "bpm"}
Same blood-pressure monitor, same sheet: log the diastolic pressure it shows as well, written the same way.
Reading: {"value": 81, "unit": "mmHg"}
